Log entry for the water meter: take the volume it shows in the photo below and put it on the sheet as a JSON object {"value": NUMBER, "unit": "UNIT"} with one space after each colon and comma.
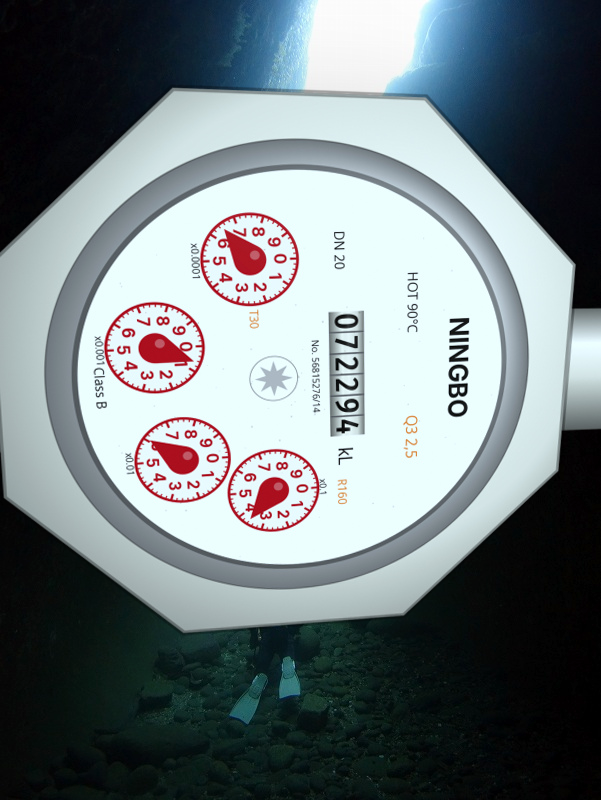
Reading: {"value": 72294.3606, "unit": "kL"}
